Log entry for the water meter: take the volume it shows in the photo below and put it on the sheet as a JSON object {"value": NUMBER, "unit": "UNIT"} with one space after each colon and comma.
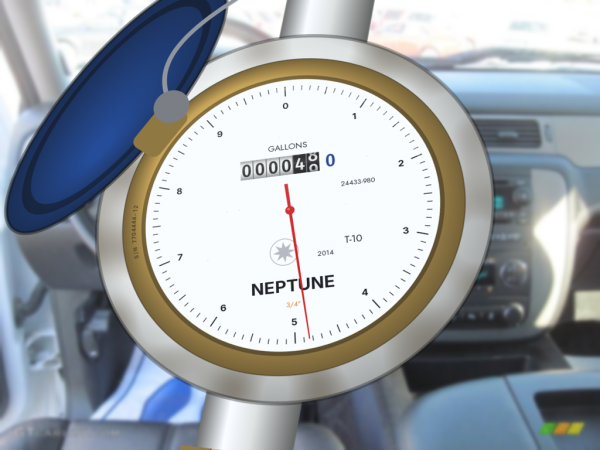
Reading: {"value": 484.8, "unit": "gal"}
